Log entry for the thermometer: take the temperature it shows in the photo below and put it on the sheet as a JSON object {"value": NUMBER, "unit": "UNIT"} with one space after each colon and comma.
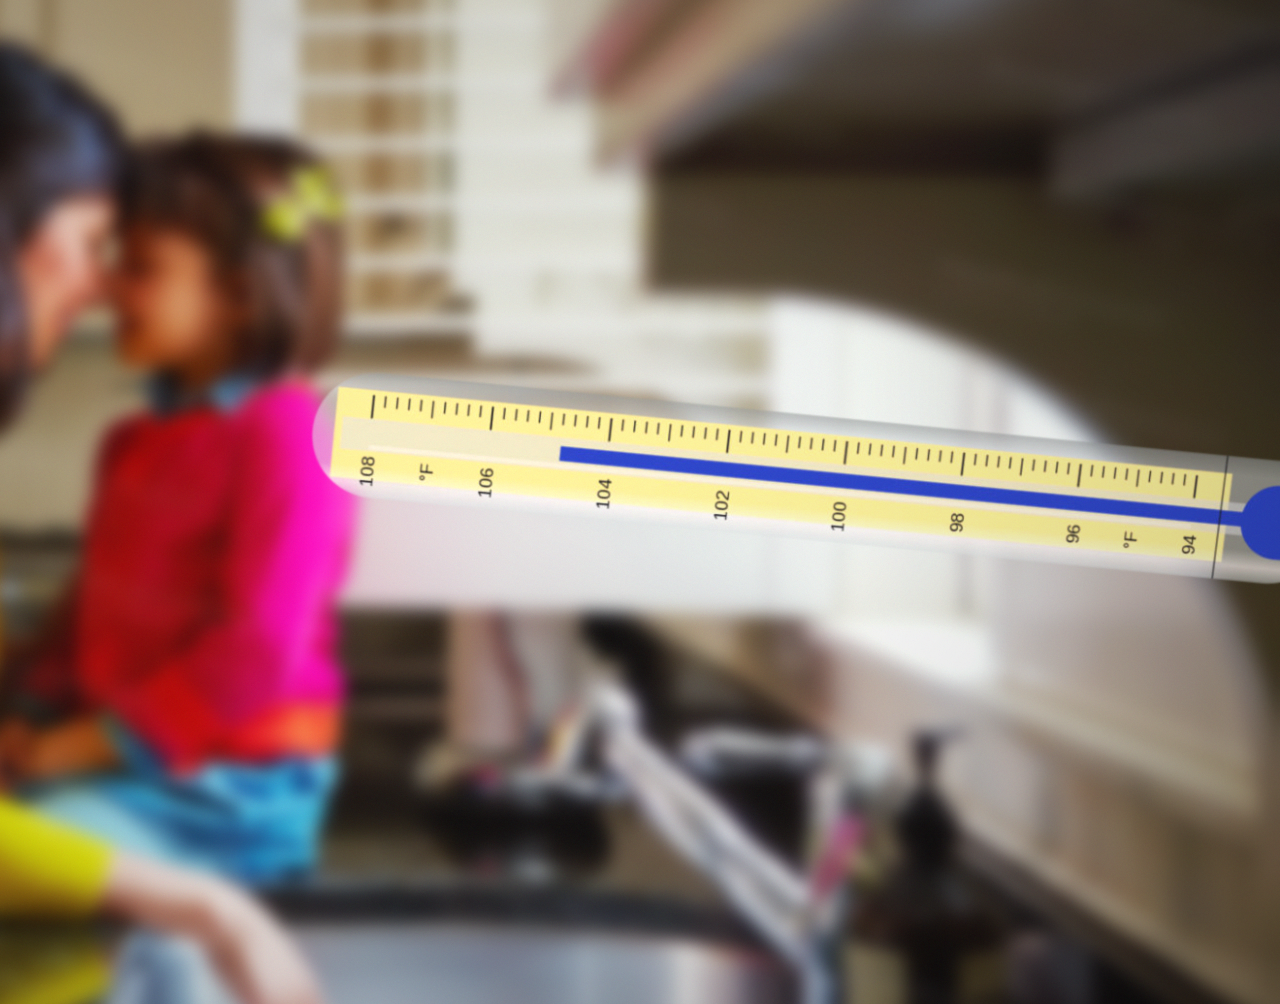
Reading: {"value": 104.8, "unit": "°F"}
